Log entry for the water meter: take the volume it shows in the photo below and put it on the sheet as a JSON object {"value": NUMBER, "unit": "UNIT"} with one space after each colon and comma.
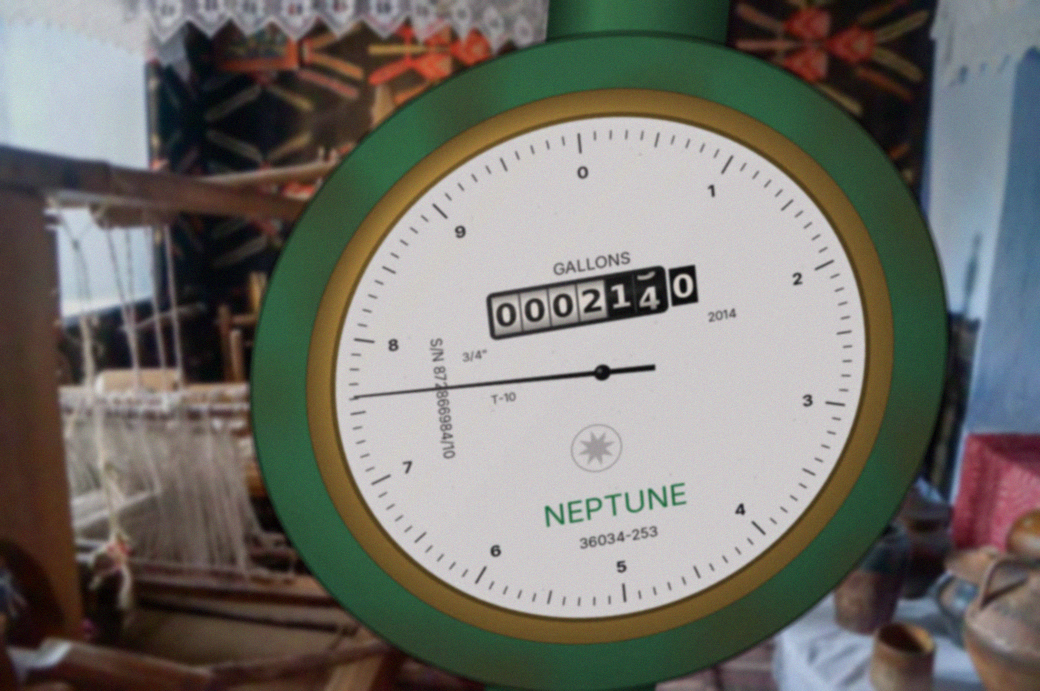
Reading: {"value": 2137.6, "unit": "gal"}
